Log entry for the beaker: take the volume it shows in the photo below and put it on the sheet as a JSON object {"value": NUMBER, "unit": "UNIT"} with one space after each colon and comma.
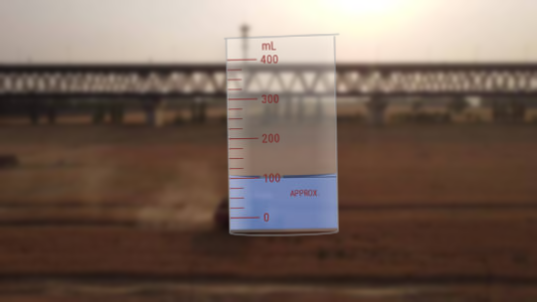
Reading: {"value": 100, "unit": "mL"}
